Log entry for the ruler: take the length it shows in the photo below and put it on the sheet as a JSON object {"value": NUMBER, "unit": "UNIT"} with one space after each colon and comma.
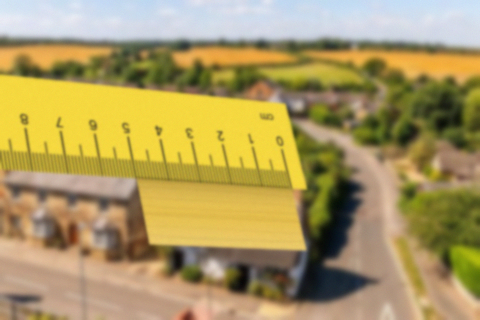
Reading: {"value": 5, "unit": "cm"}
